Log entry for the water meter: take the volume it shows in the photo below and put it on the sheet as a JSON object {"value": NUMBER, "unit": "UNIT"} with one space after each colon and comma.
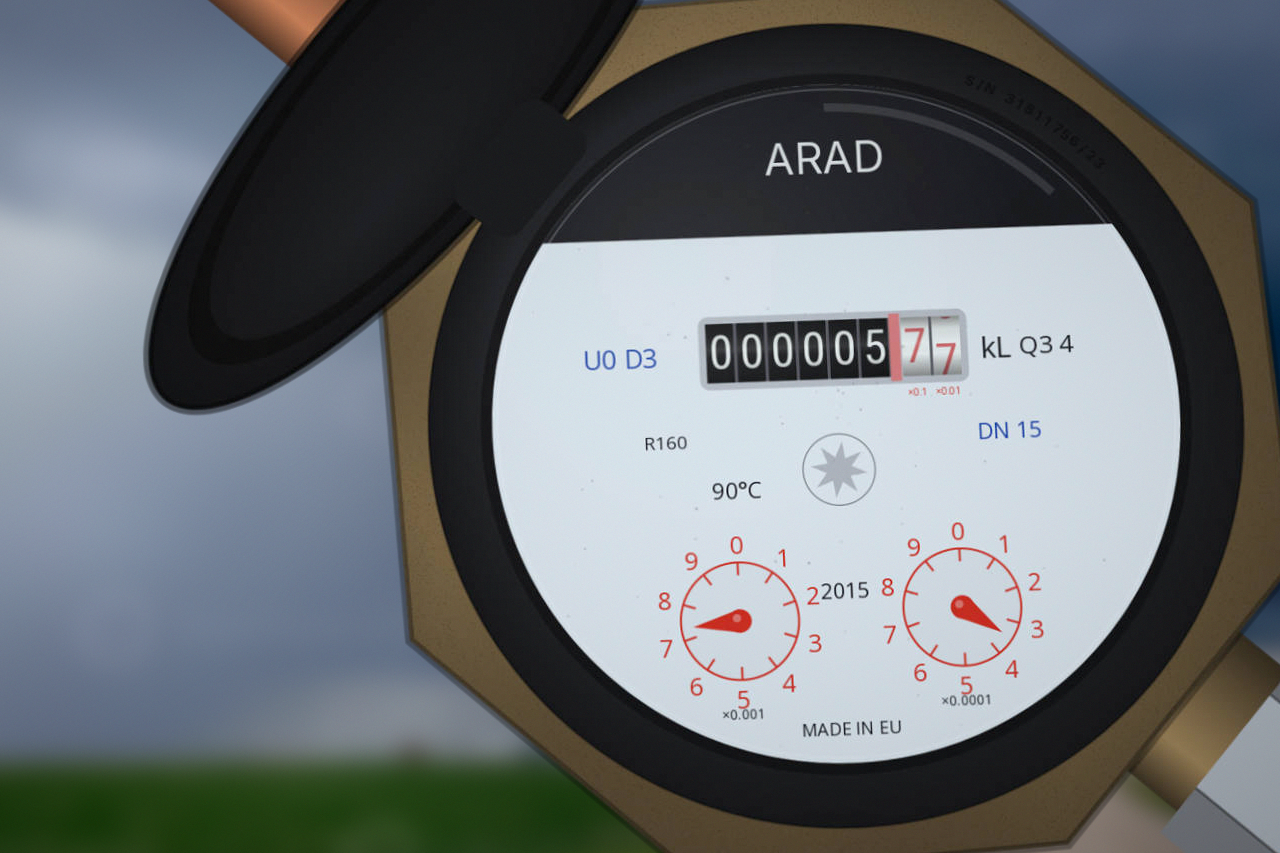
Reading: {"value": 5.7673, "unit": "kL"}
